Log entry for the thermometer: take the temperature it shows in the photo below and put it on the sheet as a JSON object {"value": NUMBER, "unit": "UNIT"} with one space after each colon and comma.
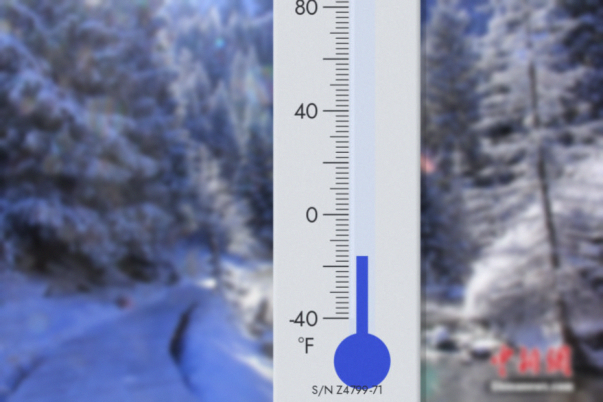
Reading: {"value": -16, "unit": "°F"}
